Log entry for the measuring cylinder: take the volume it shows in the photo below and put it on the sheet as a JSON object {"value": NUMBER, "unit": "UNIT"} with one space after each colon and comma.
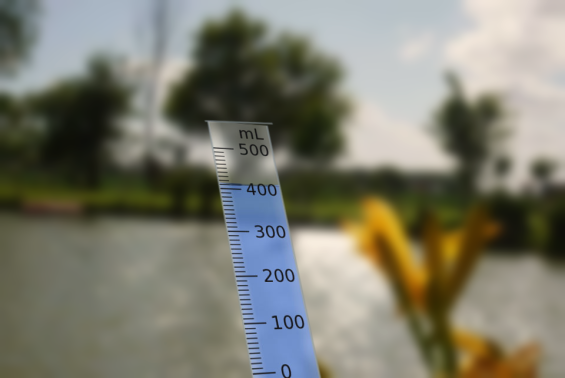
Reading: {"value": 410, "unit": "mL"}
